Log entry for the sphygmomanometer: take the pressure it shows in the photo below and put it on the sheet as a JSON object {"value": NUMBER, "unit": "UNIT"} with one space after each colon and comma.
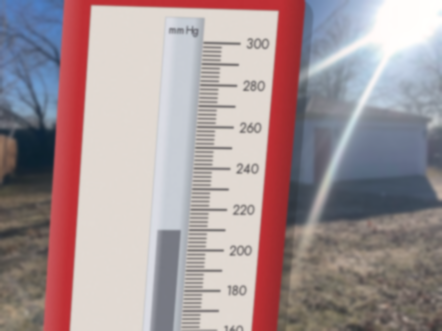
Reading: {"value": 210, "unit": "mmHg"}
